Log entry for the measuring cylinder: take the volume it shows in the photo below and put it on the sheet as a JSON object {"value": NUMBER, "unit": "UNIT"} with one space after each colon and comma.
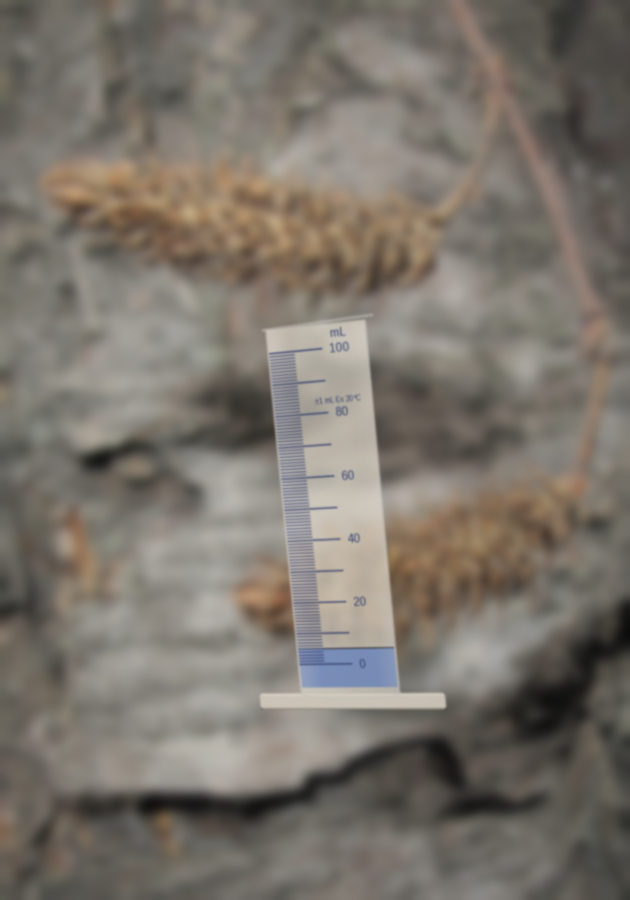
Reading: {"value": 5, "unit": "mL"}
